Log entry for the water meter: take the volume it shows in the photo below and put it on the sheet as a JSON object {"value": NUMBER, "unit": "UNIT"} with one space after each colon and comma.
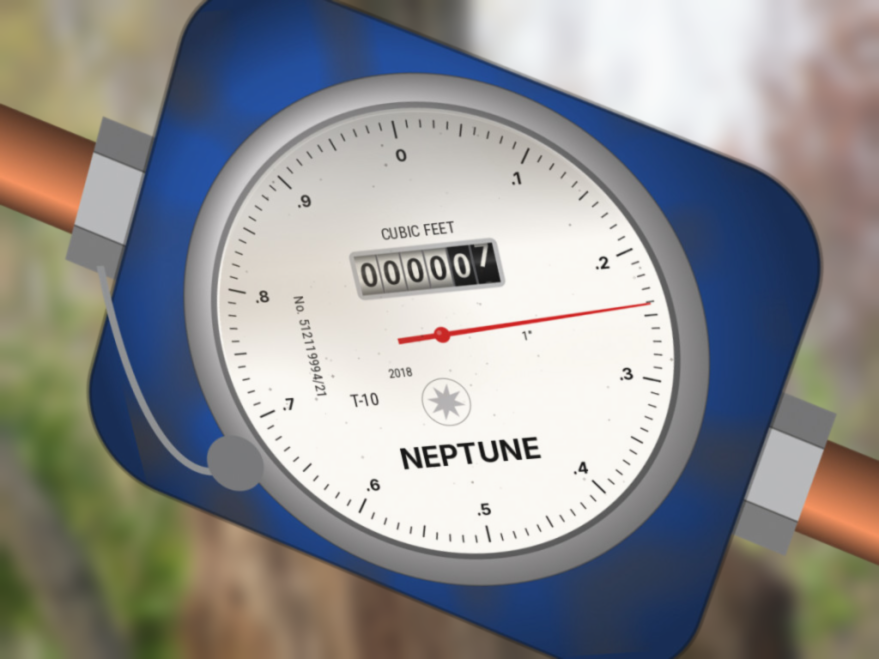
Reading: {"value": 7.24, "unit": "ft³"}
